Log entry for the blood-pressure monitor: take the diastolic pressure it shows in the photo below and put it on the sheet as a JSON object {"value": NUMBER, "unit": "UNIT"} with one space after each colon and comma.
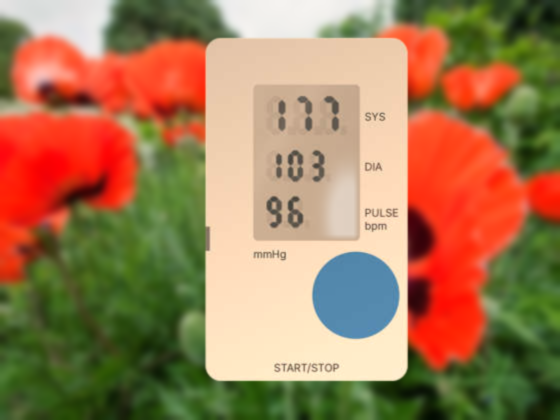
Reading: {"value": 103, "unit": "mmHg"}
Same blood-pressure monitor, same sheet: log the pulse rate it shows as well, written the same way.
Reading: {"value": 96, "unit": "bpm"}
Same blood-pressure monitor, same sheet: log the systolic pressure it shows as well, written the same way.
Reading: {"value": 177, "unit": "mmHg"}
